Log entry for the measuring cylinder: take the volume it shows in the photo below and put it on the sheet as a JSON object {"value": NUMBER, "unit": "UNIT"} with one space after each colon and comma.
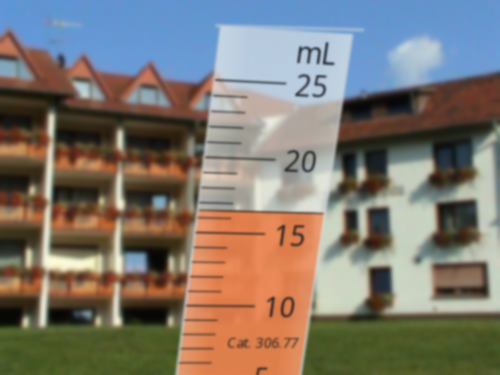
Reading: {"value": 16.5, "unit": "mL"}
